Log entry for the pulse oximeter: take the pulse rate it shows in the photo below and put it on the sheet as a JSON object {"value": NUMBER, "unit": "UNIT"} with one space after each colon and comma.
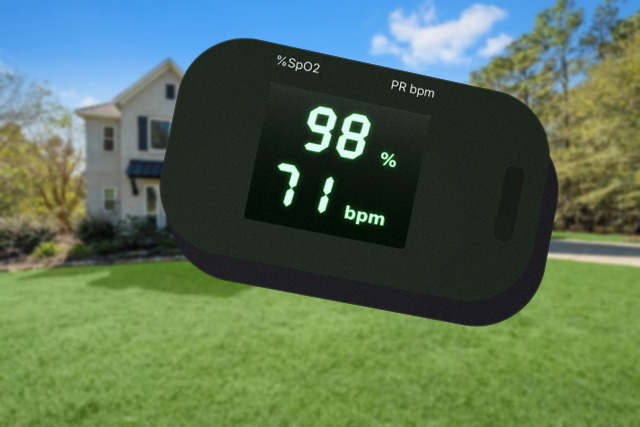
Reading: {"value": 71, "unit": "bpm"}
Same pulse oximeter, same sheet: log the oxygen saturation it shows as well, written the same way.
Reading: {"value": 98, "unit": "%"}
